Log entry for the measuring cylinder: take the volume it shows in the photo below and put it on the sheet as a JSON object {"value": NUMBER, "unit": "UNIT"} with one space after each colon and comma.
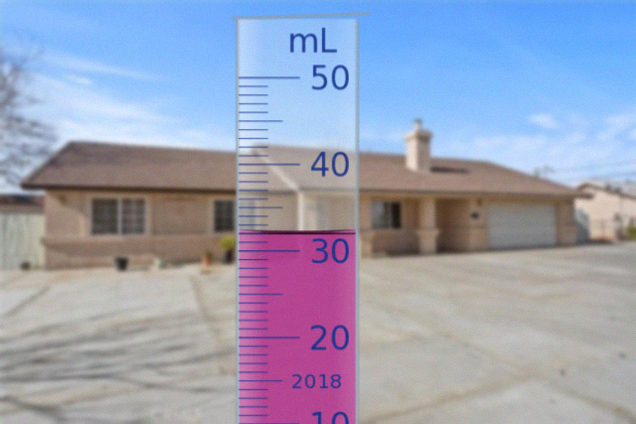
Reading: {"value": 32, "unit": "mL"}
